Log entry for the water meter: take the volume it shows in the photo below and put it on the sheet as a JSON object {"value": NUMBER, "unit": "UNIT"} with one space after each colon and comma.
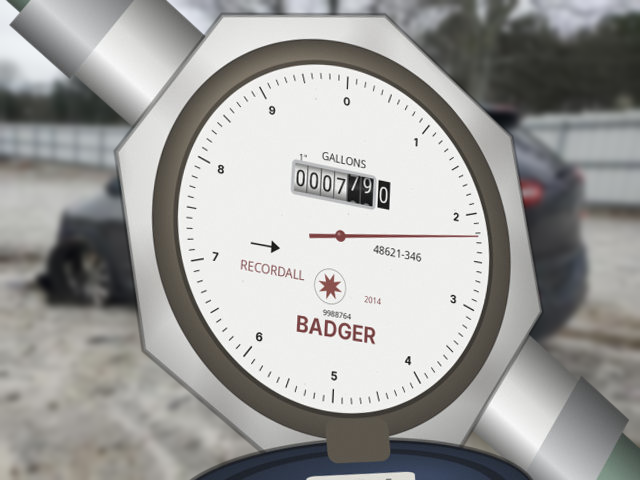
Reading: {"value": 7792.2, "unit": "gal"}
